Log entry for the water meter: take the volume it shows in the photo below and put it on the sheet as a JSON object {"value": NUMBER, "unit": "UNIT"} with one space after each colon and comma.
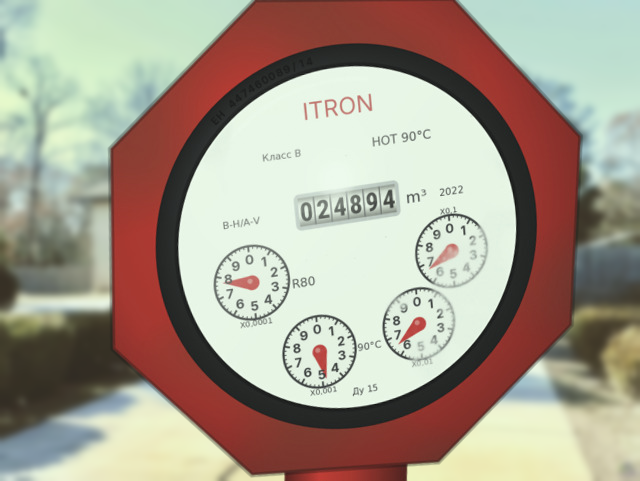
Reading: {"value": 24894.6647, "unit": "m³"}
